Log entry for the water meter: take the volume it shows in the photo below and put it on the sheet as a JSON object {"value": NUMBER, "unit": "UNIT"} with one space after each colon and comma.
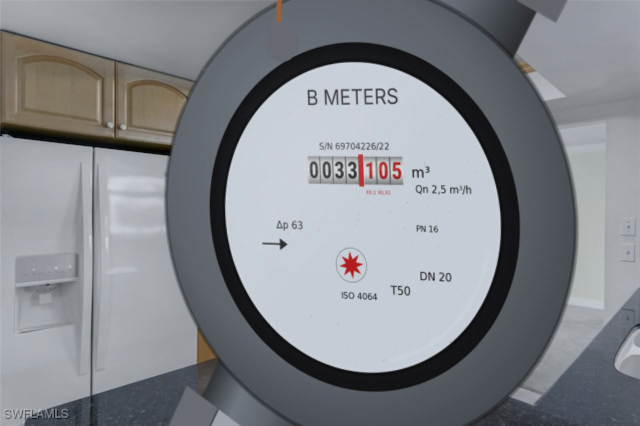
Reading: {"value": 33.105, "unit": "m³"}
